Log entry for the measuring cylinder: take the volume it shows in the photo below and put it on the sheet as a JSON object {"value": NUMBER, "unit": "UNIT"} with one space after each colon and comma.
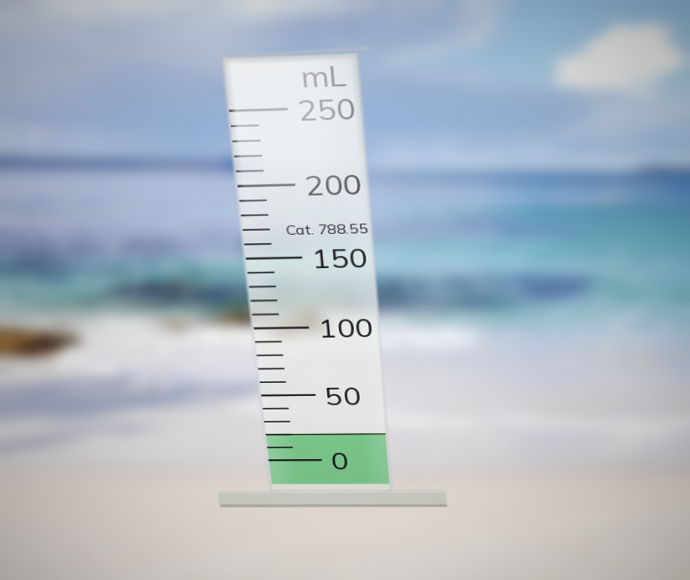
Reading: {"value": 20, "unit": "mL"}
